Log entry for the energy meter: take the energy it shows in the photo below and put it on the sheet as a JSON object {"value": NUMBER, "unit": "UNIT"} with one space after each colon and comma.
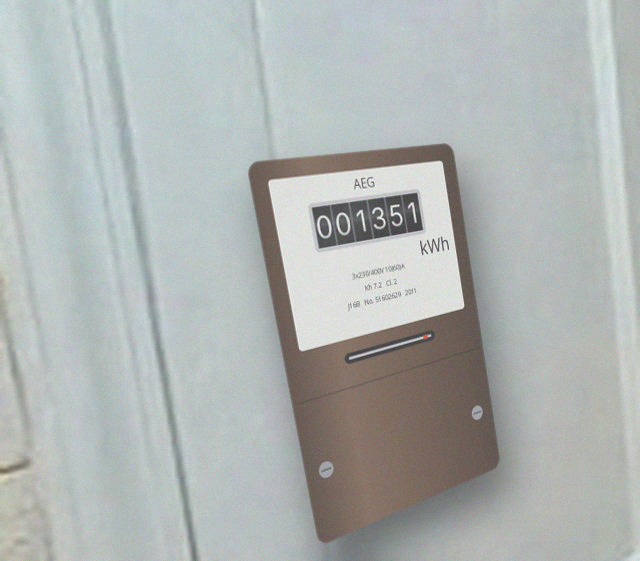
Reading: {"value": 1351, "unit": "kWh"}
